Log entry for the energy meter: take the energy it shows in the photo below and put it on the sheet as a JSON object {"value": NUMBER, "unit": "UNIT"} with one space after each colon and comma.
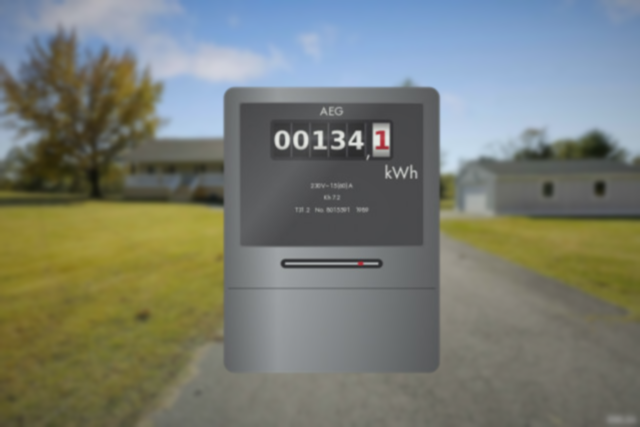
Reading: {"value": 134.1, "unit": "kWh"}
